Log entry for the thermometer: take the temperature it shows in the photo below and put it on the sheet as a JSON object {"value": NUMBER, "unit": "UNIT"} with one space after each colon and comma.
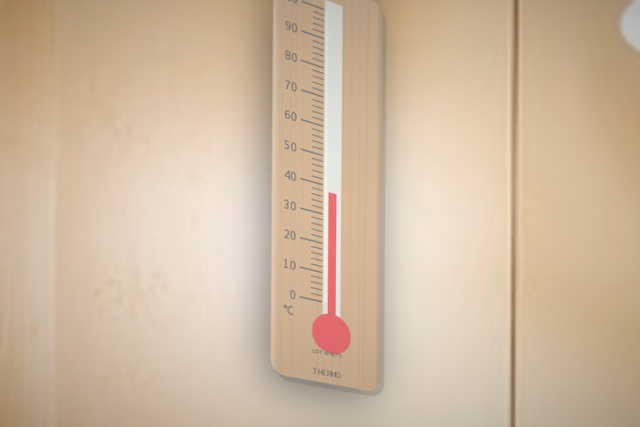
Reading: {"value": 38, "unit": "°C"}
